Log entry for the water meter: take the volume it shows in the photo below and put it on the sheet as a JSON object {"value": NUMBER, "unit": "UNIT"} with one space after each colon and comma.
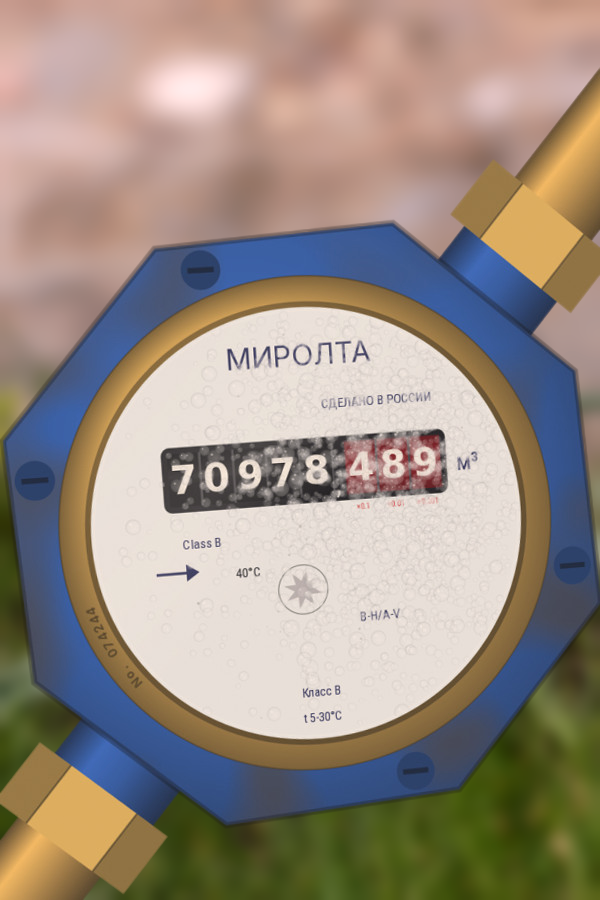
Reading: {"value": 70978.489, "unit": "m³"}
